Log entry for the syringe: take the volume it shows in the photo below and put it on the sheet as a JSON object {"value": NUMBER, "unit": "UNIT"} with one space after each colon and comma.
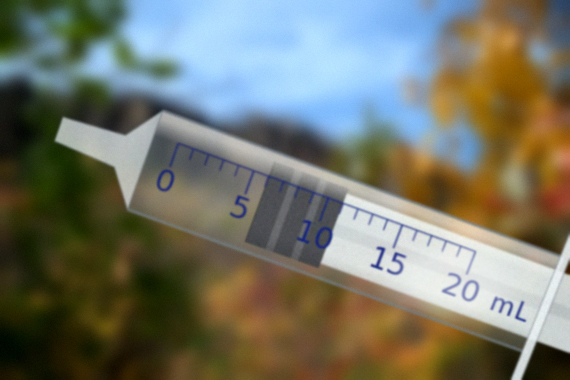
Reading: {"value": 6, "unit": "mL"}
